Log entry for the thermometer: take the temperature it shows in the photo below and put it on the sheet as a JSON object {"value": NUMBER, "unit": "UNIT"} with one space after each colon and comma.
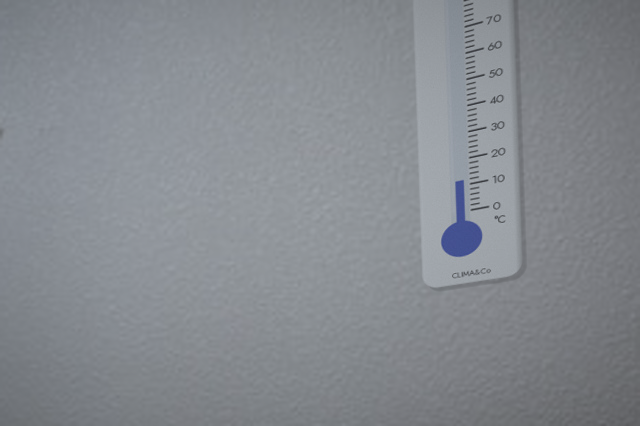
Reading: {"value": 12, "unit": "°C"}
